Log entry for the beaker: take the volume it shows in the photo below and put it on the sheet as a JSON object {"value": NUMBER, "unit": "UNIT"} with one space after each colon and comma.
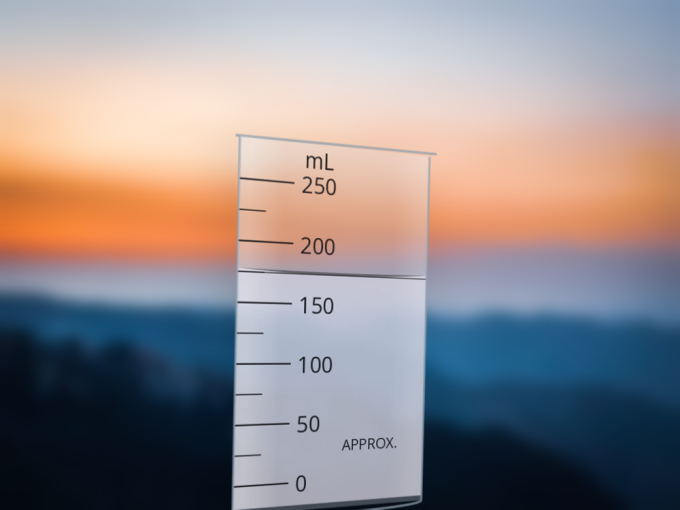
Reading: {"value": 175, "unit": "mL"}
